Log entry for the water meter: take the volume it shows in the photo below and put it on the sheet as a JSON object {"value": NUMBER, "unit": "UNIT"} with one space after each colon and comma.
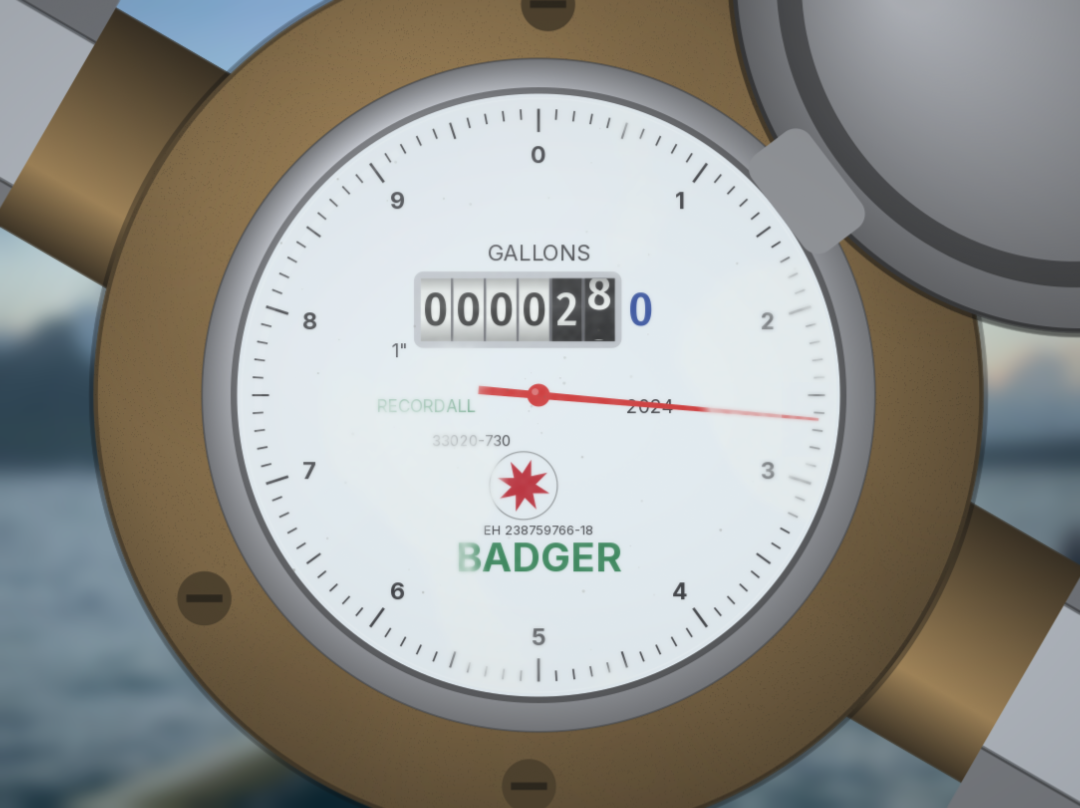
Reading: {"value": 282.6, "unit": "gal"}
